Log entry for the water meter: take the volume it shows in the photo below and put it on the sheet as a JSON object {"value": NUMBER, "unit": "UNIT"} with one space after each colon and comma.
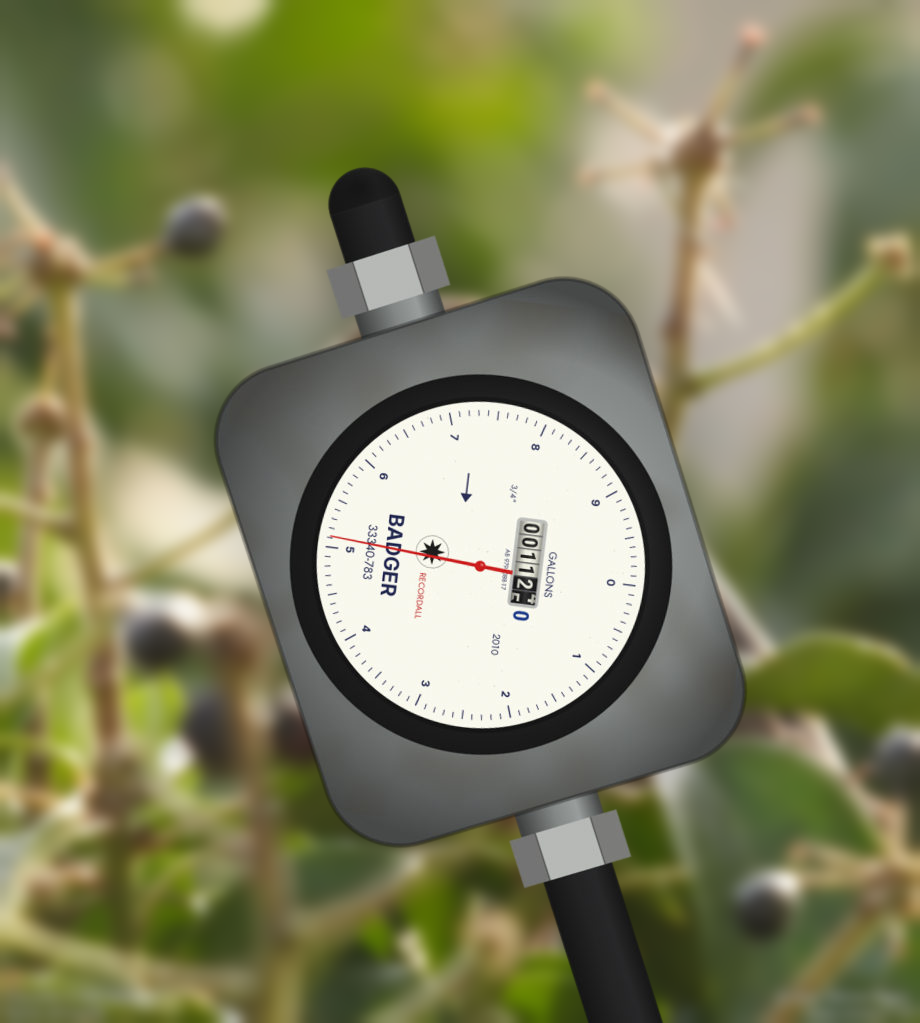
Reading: {"value": 11245.1, "unit": "gal"}
